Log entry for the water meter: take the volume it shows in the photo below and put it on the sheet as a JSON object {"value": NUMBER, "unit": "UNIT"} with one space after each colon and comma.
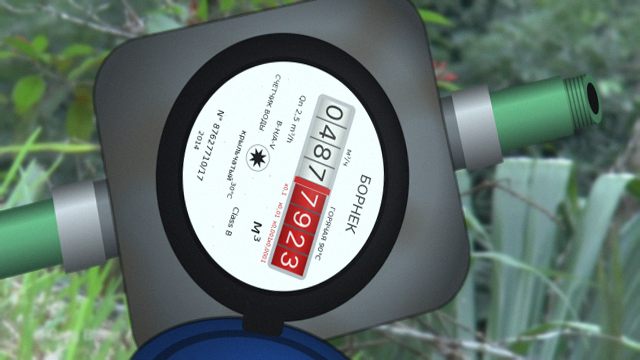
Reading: {"value": 487.7923, "unit": "m³"}
